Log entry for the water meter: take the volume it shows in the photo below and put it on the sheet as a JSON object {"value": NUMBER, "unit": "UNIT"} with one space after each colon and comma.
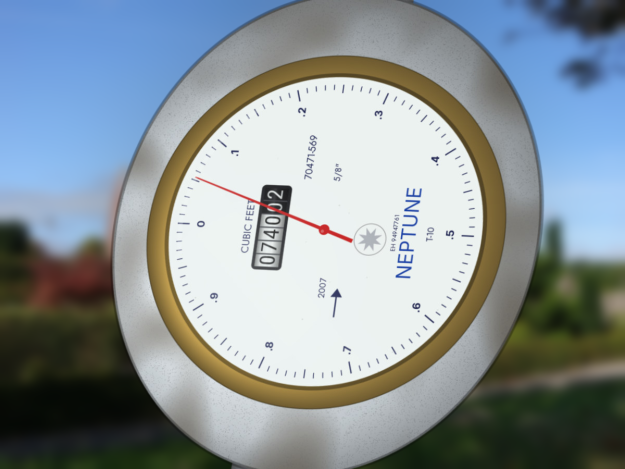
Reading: {"value": 74002.05, "unit": "ft³"}
